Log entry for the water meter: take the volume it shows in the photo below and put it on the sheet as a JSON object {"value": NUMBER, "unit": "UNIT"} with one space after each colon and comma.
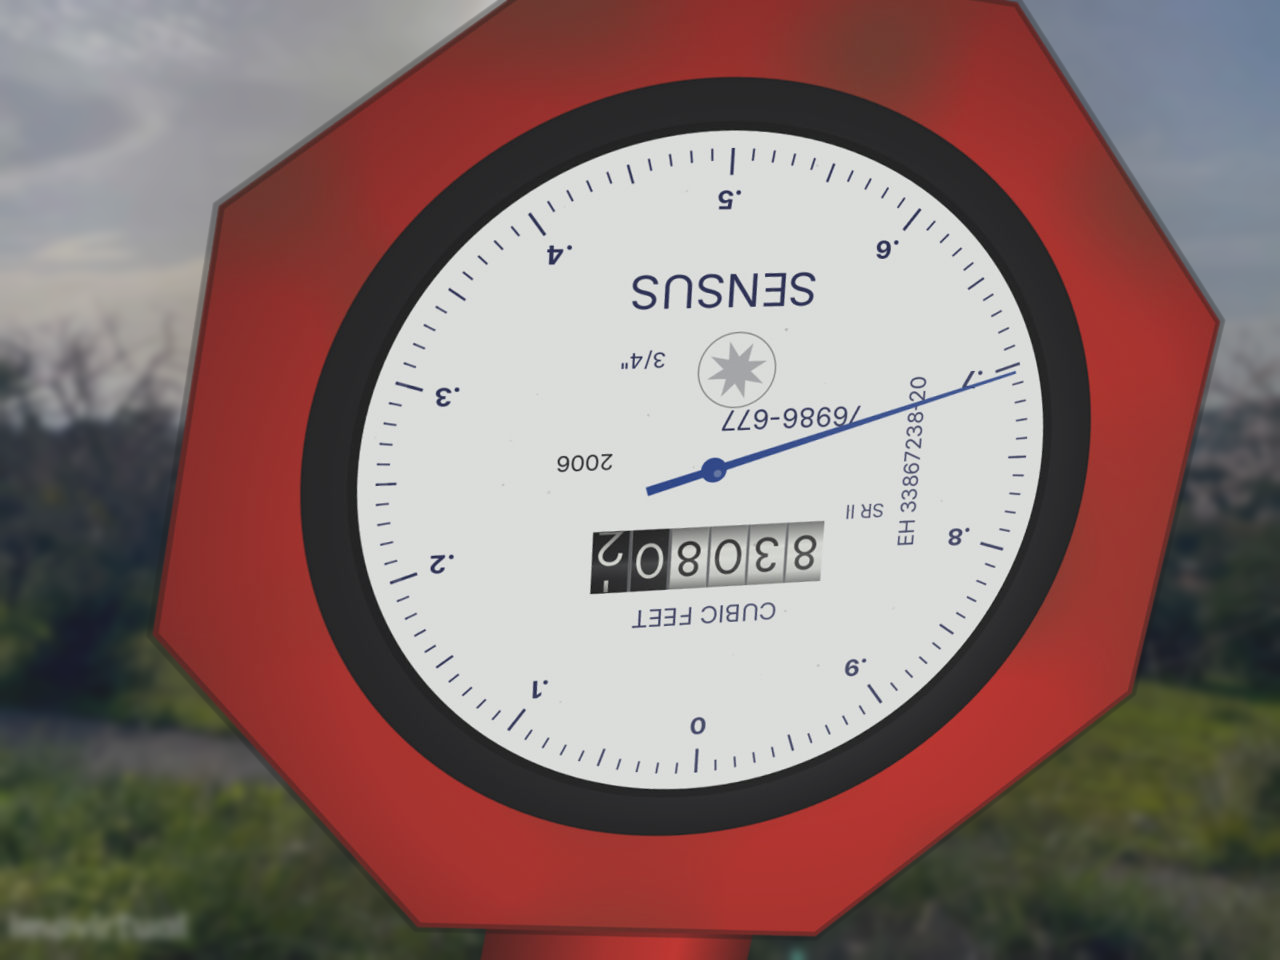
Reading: {"value": 830801.70, "unit": "ft³"}
